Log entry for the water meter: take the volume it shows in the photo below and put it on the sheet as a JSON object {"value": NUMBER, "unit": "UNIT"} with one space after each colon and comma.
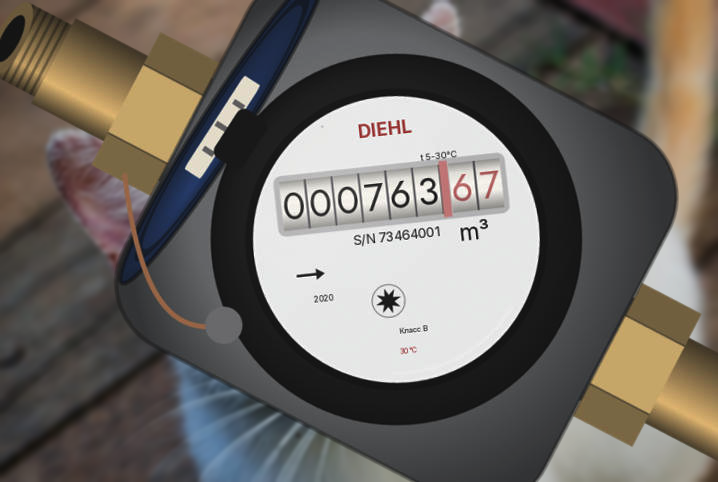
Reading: {"value": 763.67, "unit": "m³"}
